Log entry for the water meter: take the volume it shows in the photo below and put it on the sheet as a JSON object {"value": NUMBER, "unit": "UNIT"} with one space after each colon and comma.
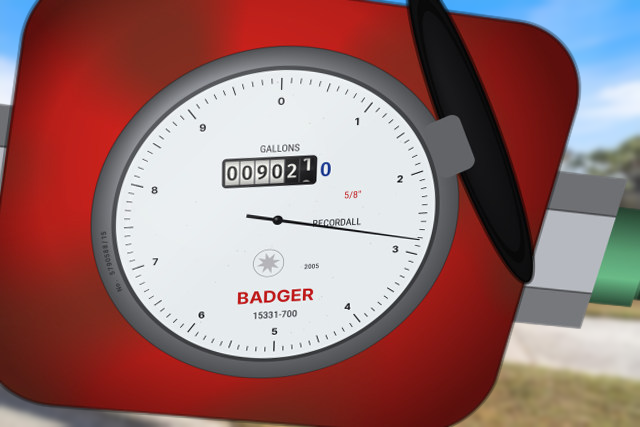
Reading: {"value": 90212.8, "unit": "gal"}
